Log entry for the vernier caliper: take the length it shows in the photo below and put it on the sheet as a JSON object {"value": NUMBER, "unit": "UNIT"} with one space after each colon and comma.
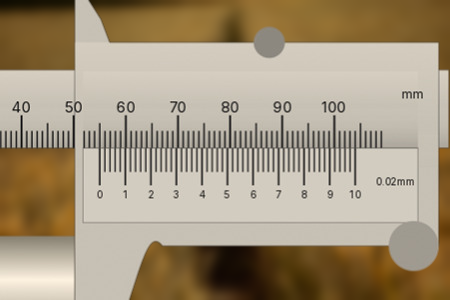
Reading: {"value": 55.0, "unit": "mm"}
